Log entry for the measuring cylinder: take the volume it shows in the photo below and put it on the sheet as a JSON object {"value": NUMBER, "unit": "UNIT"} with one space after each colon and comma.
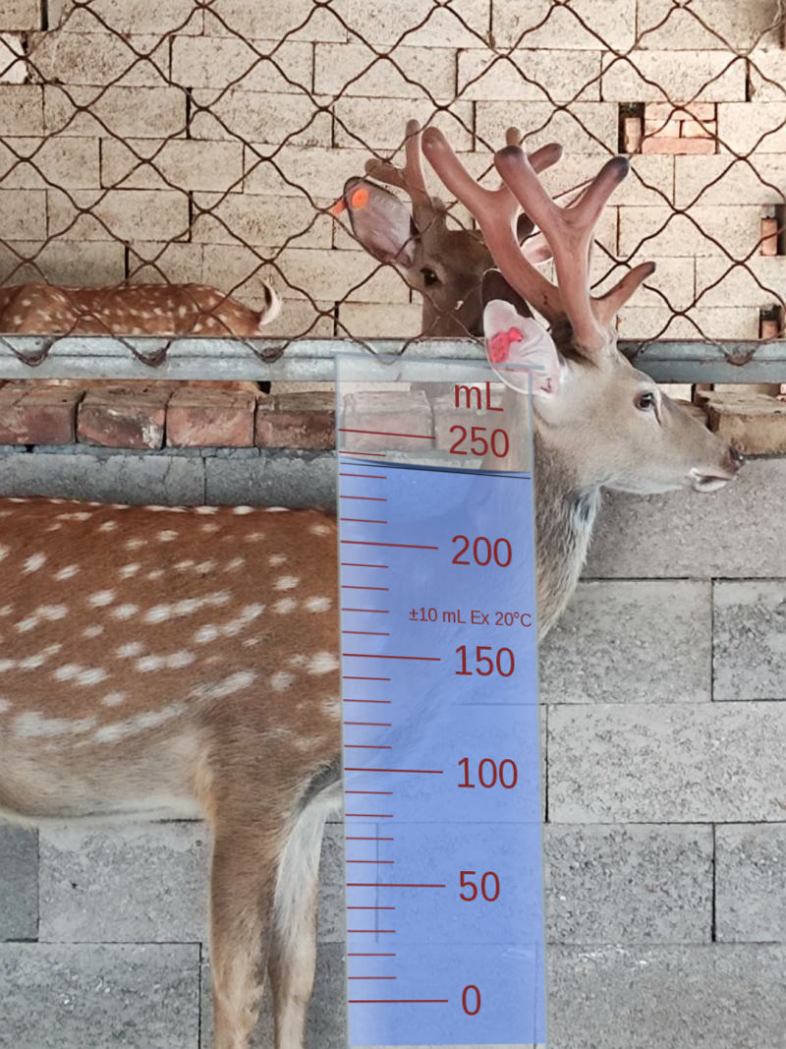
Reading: {"value": 235, "unit": "mL"}
